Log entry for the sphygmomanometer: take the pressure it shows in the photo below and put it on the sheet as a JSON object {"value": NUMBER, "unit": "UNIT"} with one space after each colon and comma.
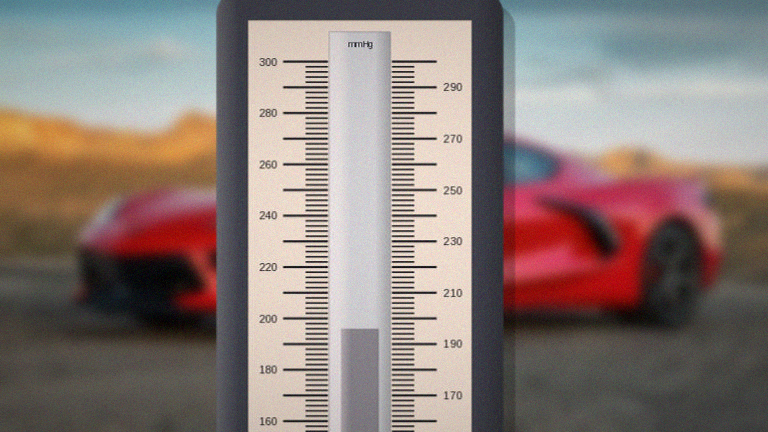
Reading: {"value": 196, "unit": "mmHg"}
